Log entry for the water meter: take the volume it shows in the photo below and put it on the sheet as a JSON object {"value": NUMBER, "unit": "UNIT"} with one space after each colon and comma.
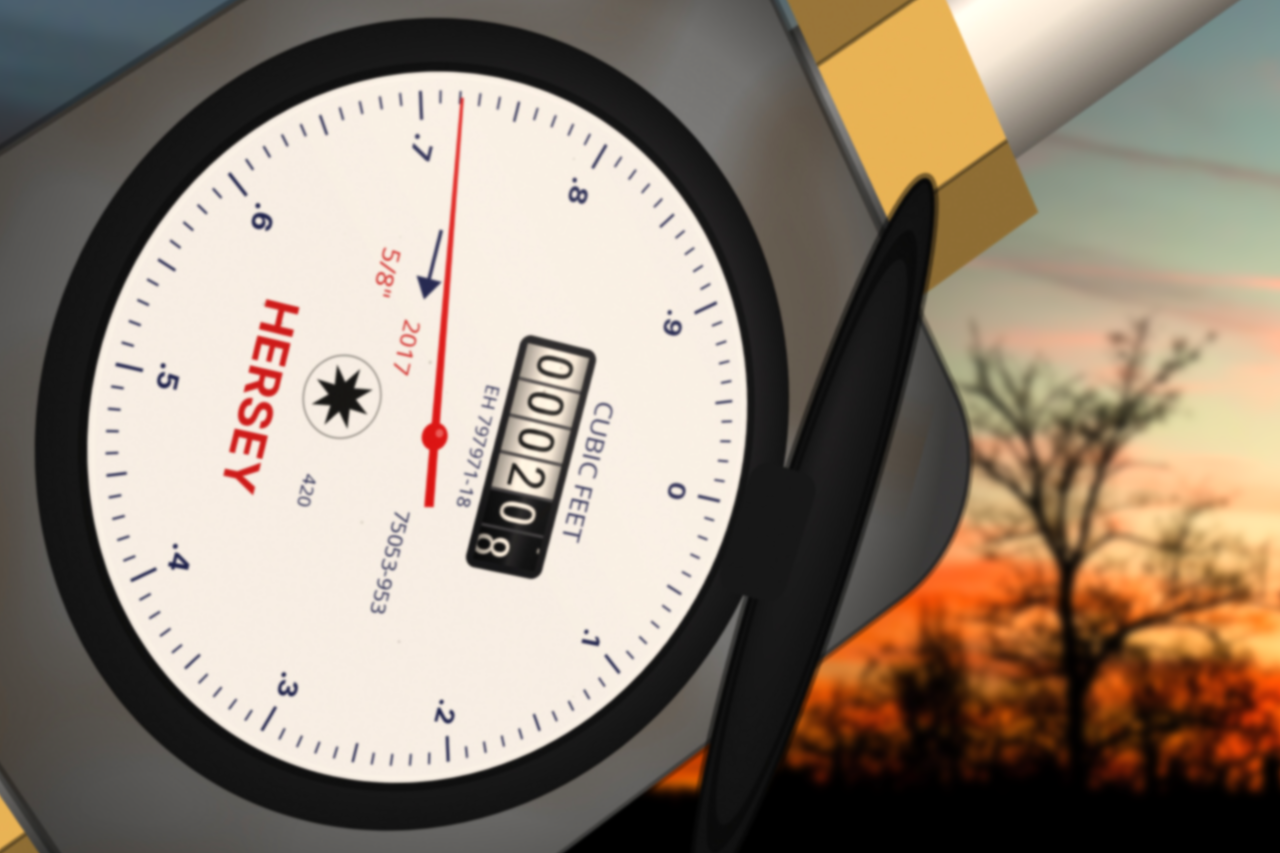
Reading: {"value": 207.72, "unit": "ft³"}
